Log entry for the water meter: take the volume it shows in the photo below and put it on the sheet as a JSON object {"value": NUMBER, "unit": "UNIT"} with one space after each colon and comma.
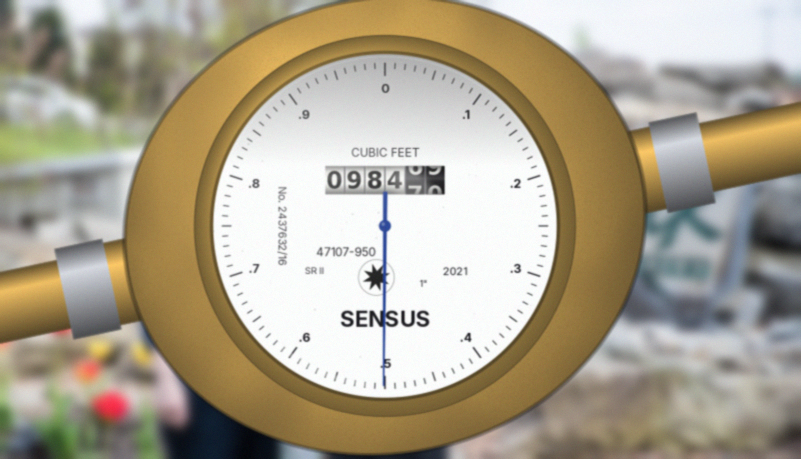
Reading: {"value": 98469.50, "unit": "ft³"}
